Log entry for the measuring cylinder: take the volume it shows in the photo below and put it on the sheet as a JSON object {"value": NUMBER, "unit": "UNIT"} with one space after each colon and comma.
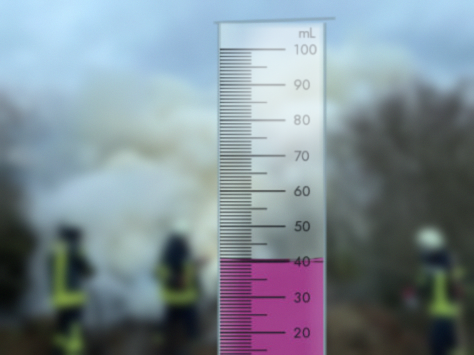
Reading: {"value": 40, "unit": "mL"}
